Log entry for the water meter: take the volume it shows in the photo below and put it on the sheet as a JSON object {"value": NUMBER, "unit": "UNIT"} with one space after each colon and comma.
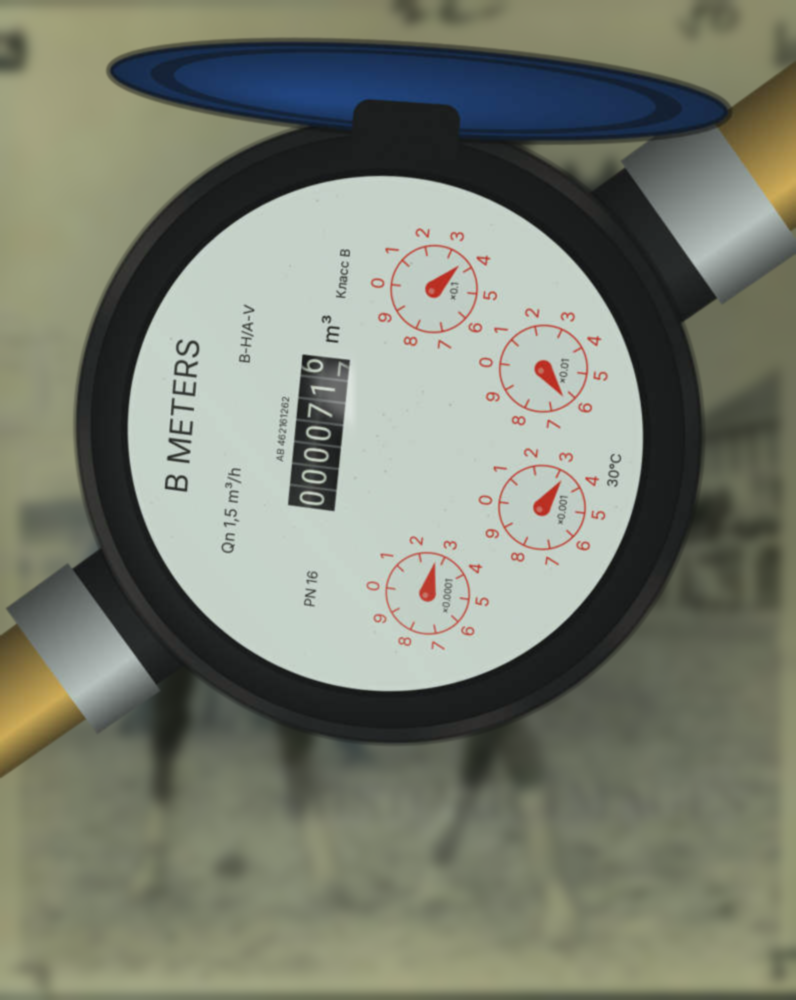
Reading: {"value": 716.3632, "unit": "m³"}
